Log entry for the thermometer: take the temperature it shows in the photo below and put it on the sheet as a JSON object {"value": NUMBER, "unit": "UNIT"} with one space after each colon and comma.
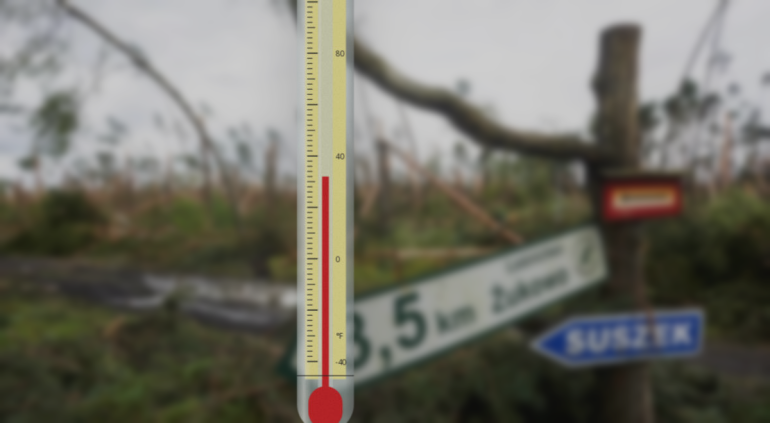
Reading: {"value": 32, "unit": "°F"}
